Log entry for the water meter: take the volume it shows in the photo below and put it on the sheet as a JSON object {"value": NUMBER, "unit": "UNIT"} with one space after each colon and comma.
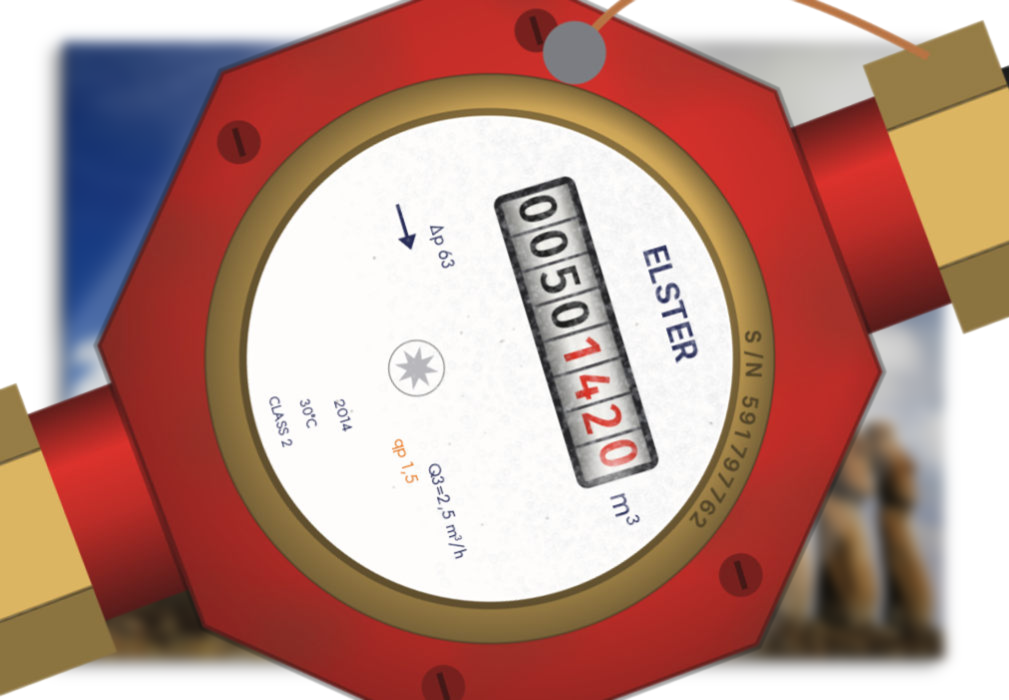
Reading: {"value": 50.1420, "unit": "m³"}
